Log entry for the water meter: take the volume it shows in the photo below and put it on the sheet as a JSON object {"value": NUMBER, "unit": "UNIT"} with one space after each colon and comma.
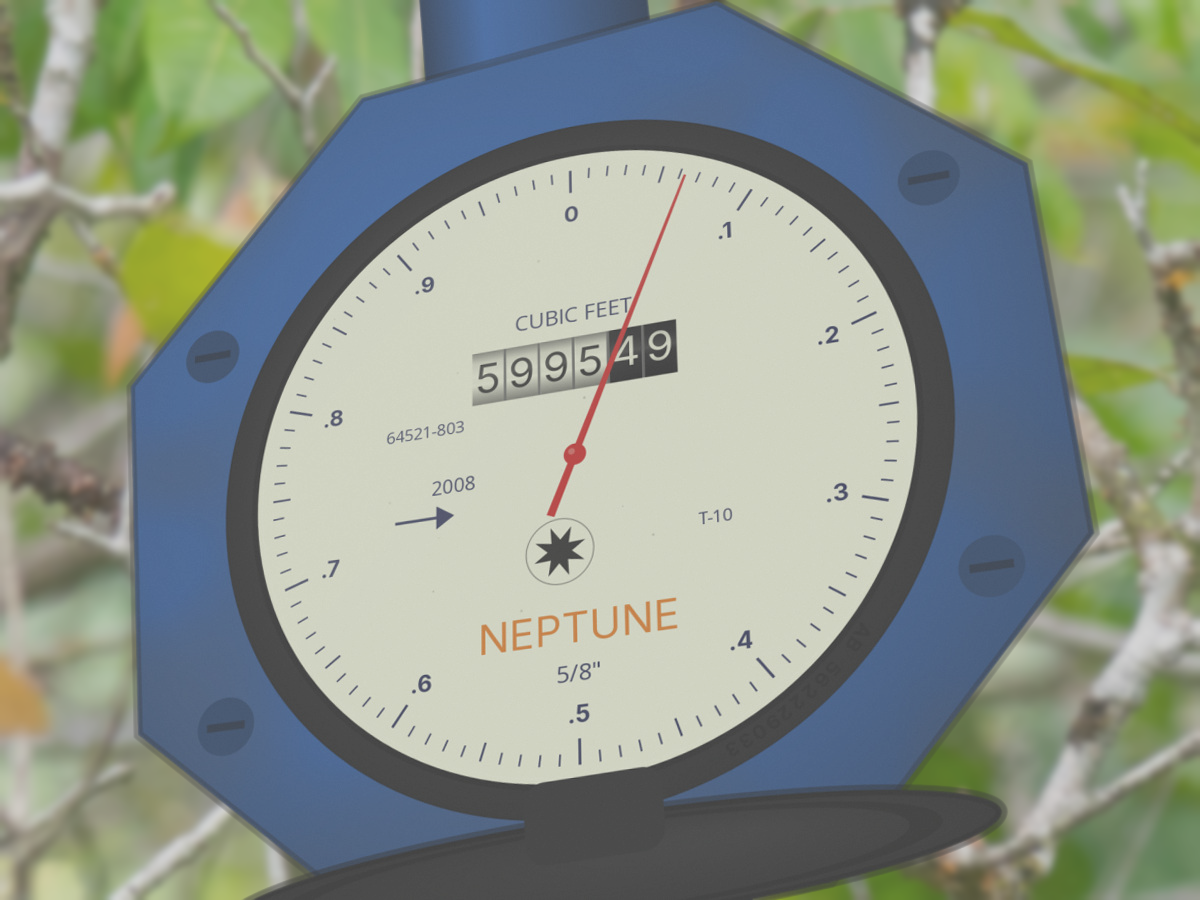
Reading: {"value": 599549.06, "unit": "ft³"}
